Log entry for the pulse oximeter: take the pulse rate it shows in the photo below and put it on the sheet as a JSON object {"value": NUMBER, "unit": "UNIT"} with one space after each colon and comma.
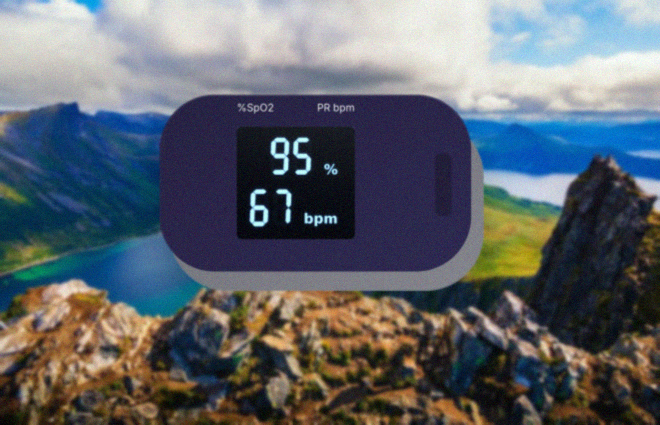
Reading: {"value": 67, "unit": "bpm"}
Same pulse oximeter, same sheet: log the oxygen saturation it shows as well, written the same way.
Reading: {"value": 95, "unit": "%"}
